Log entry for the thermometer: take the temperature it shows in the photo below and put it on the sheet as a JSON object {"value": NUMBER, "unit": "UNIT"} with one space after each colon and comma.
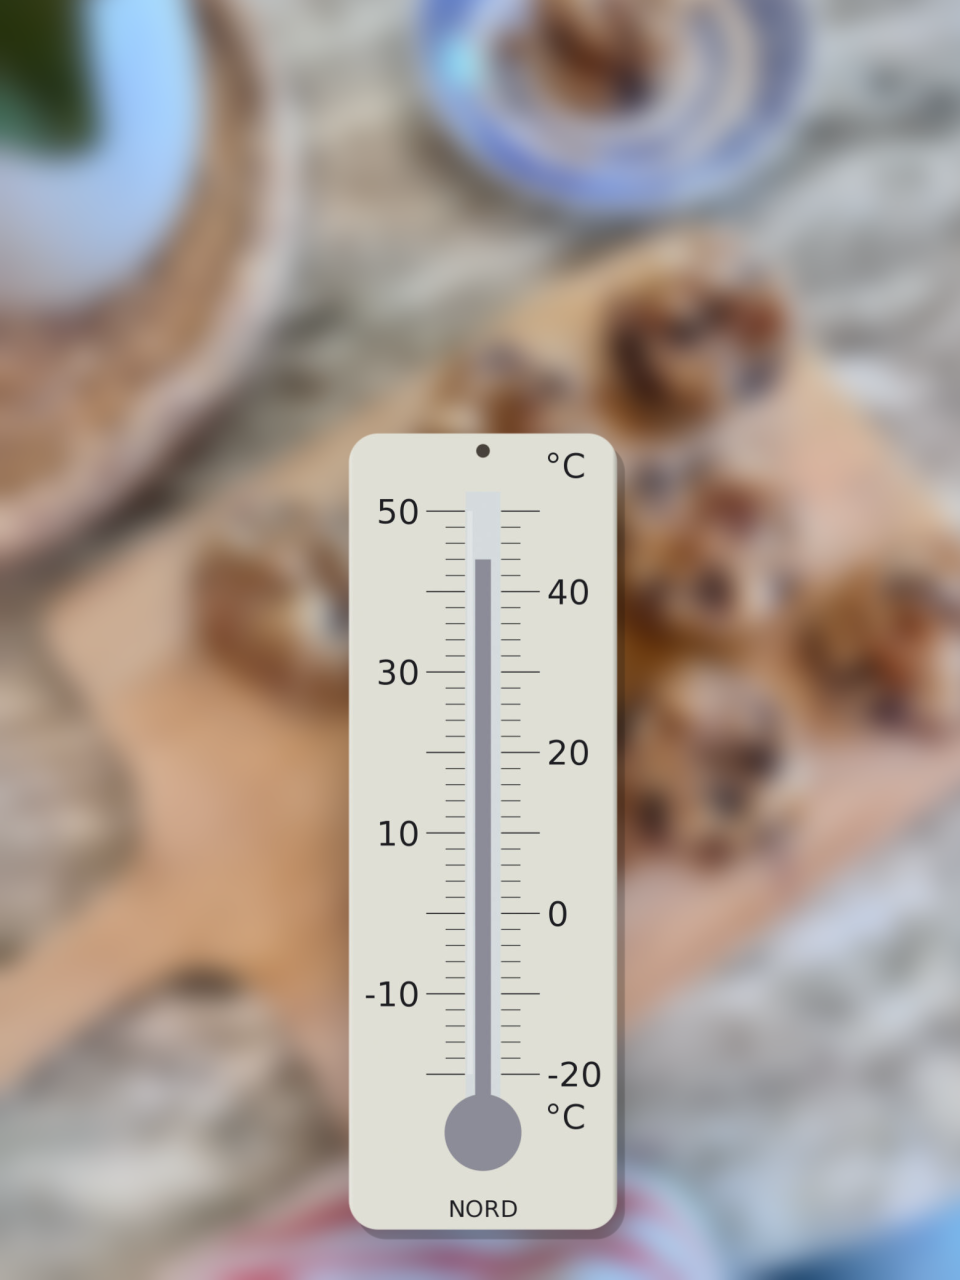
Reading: {"value": 44, "unit": "°C"}
